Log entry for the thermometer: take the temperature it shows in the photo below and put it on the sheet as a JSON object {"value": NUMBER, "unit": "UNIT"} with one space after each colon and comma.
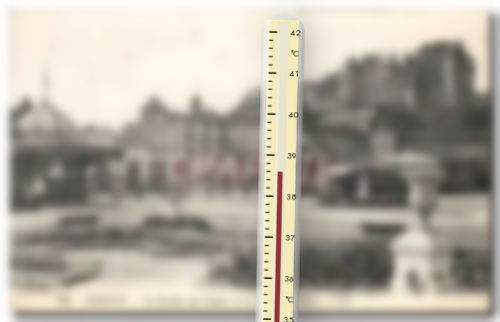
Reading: {"value": 38.6, "unit": "°C"}
